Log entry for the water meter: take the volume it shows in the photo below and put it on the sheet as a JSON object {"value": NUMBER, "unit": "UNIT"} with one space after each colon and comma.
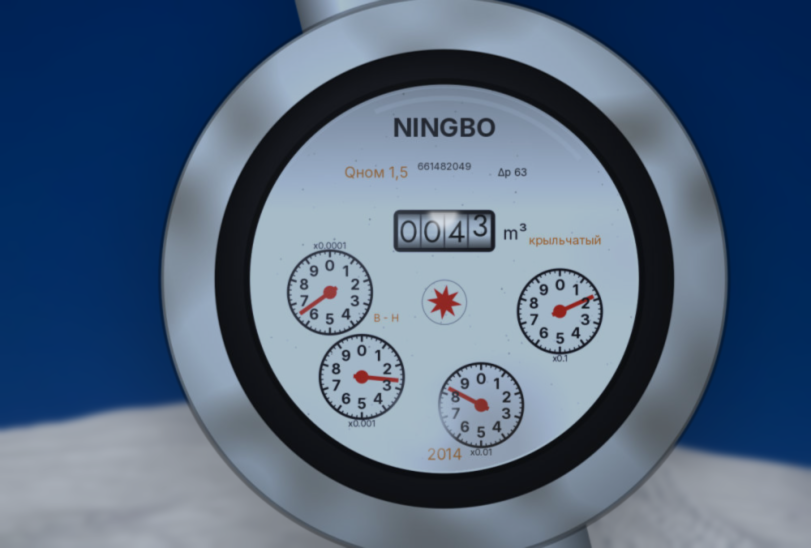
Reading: {"value": 43.1826, "unit": "m³"}
